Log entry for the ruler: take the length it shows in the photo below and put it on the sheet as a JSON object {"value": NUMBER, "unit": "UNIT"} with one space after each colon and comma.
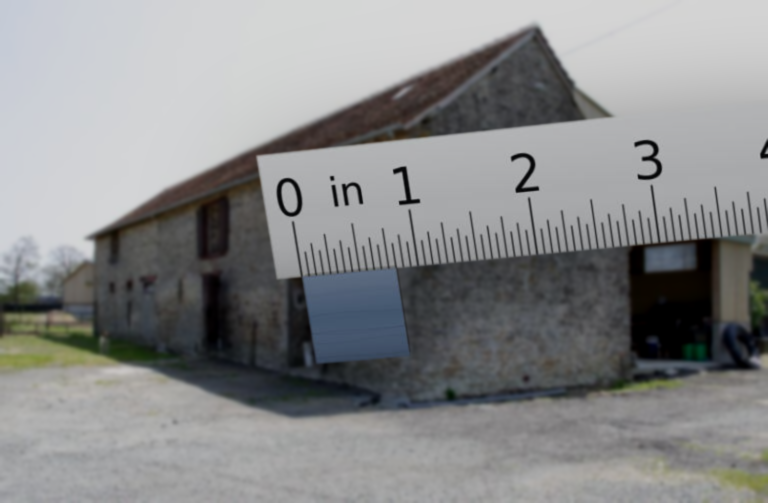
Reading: {"value": 0.8125, "unit": "in"}
